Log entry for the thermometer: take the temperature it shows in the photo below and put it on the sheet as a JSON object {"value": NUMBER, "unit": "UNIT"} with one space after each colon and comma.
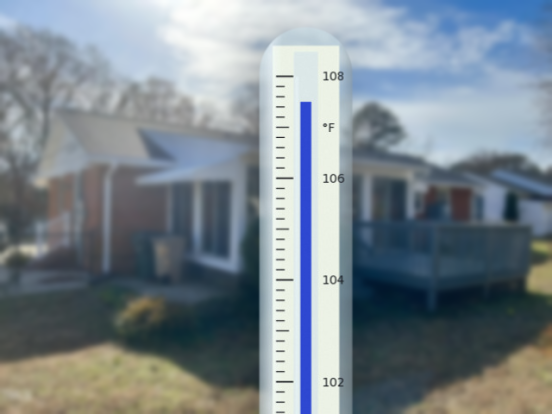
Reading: {"value": 107.5, "unit": "°F"}
